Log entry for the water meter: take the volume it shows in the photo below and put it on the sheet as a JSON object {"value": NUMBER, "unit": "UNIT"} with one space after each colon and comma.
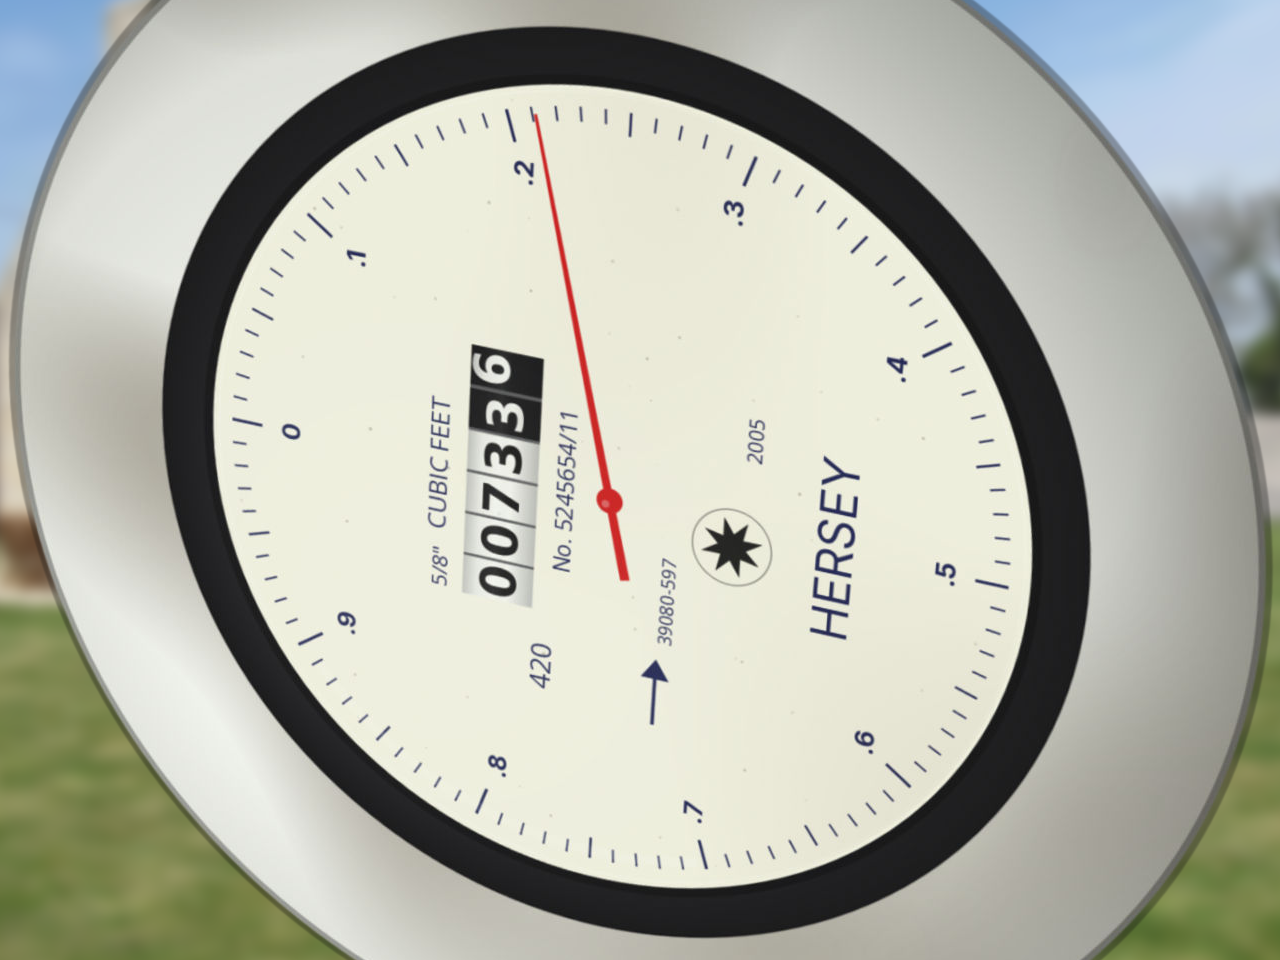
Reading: {"value": 7336.21, "unit": "ft³"}
